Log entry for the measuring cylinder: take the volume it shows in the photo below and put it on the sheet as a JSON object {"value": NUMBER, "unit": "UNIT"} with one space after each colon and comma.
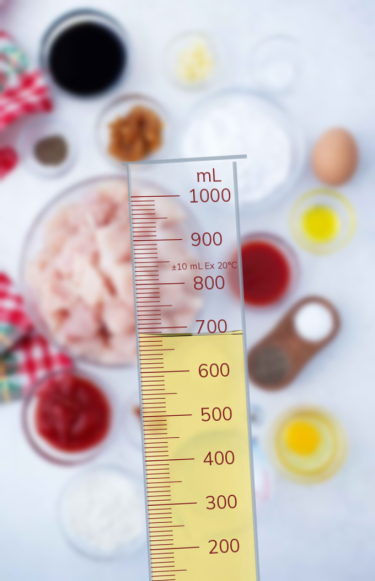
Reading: {"value": 680, "unit": "mL"}
